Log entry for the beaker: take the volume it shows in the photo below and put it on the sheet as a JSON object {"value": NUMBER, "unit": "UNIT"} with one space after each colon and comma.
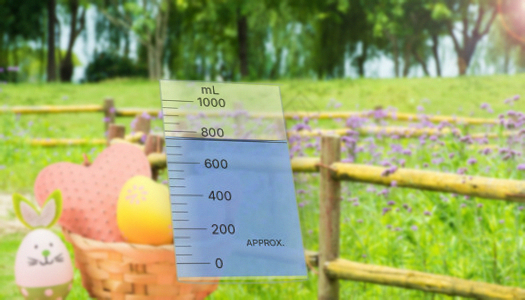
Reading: {"value": 750, "unit": "mL"}
